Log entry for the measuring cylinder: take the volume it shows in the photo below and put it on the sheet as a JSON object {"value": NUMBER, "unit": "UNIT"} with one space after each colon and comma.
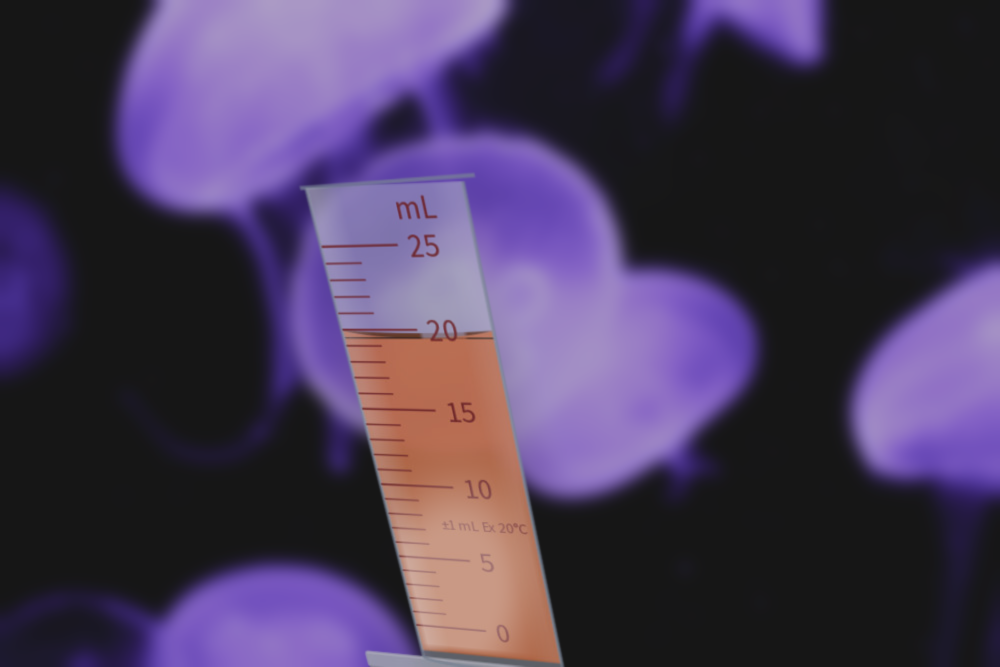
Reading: {"value": 19.5, "unit": "mL"}
